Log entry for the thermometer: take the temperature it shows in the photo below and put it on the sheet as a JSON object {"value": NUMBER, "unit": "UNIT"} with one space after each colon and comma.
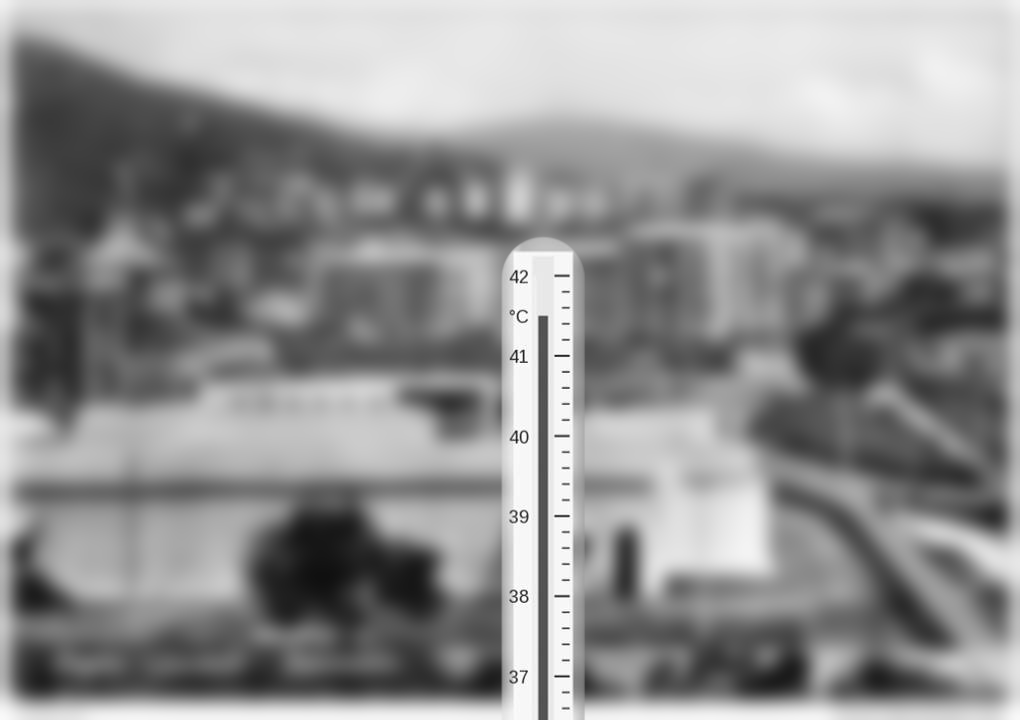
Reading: {"value": 41.5, "unit": "°C"}
